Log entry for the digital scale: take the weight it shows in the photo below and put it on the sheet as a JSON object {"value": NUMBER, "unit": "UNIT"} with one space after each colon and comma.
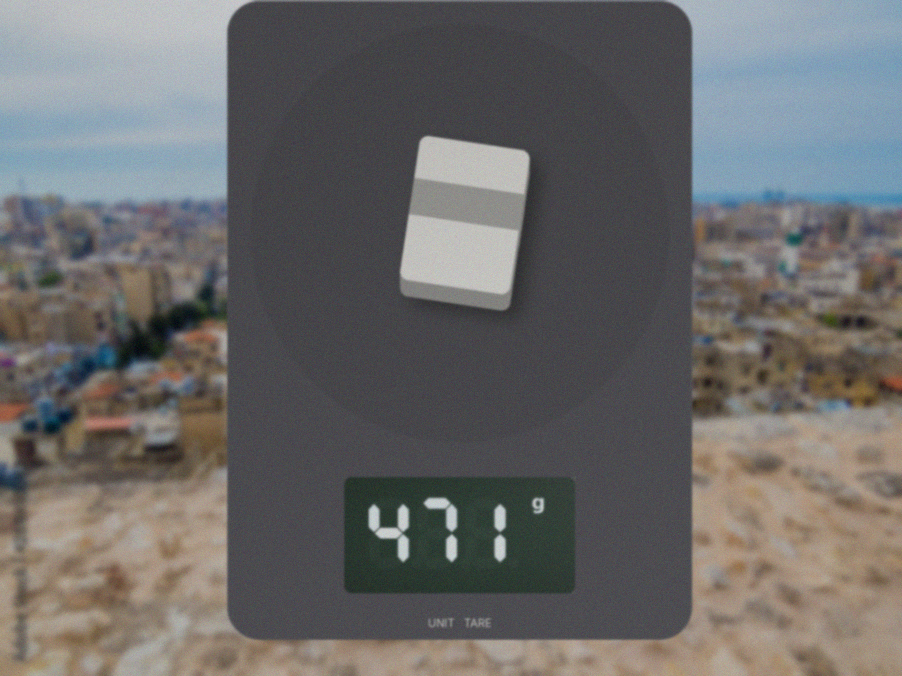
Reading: {"value": 471, "unit": "g"}
